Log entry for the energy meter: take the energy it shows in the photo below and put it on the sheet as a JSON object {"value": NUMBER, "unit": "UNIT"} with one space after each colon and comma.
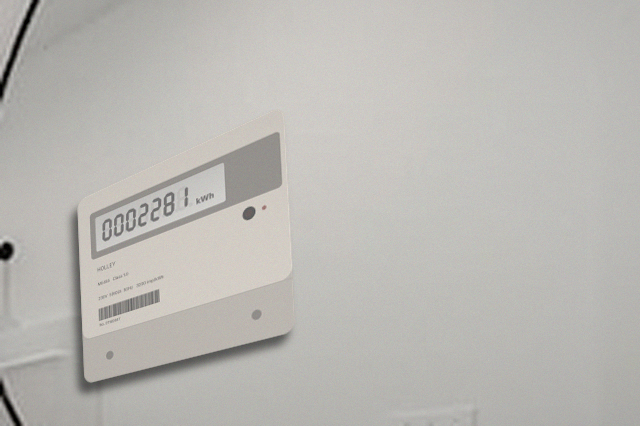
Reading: {"value": 2281, "unit": "kWh"}
